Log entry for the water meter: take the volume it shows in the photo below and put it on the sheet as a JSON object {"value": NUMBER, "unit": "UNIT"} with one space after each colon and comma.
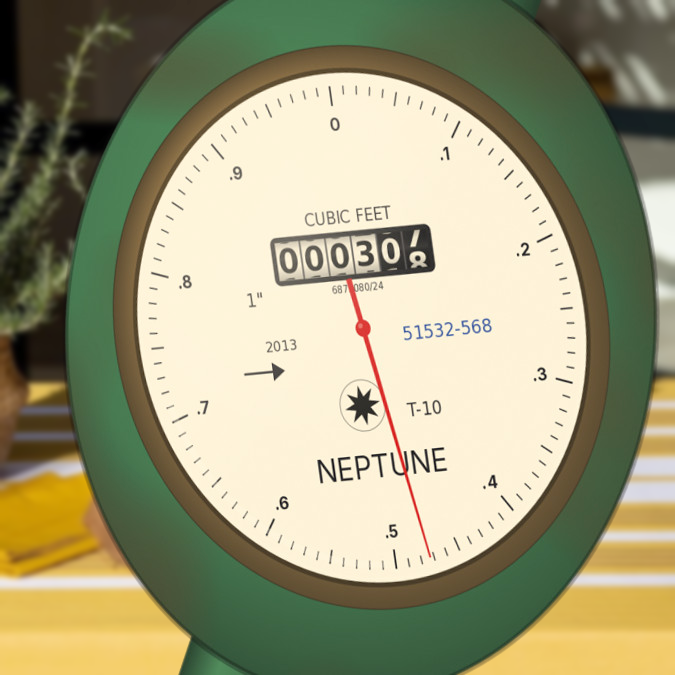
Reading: {"value": 307.47, "unit": "ft³"}
